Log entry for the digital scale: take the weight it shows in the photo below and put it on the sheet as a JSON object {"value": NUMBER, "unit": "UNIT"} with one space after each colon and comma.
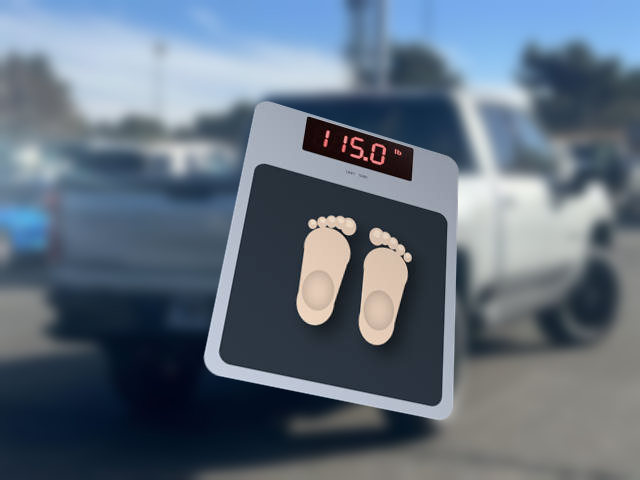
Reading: {"value": 115.0, "unit": "lb"}
